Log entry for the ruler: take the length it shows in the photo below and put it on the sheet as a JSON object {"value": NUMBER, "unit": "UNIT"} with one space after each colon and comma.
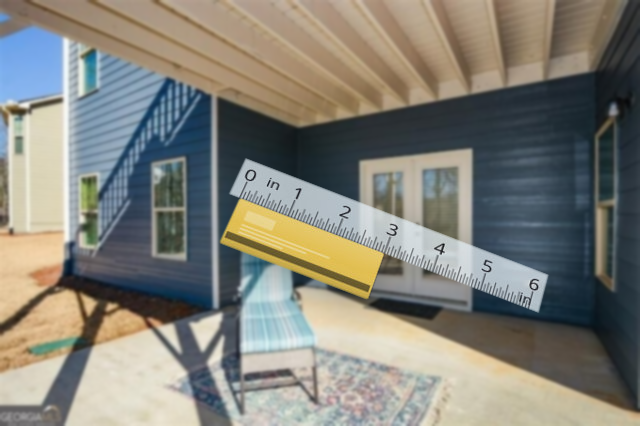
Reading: {"value": 3, "unit": "in"}
